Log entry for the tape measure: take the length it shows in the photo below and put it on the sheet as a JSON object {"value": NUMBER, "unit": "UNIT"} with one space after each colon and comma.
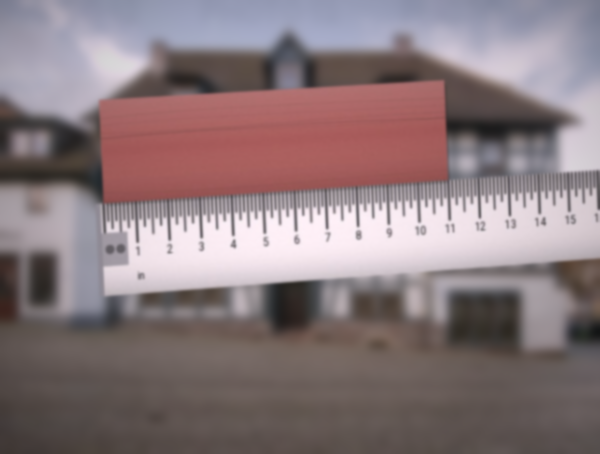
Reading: {"value": 11, "unit": "in"}
